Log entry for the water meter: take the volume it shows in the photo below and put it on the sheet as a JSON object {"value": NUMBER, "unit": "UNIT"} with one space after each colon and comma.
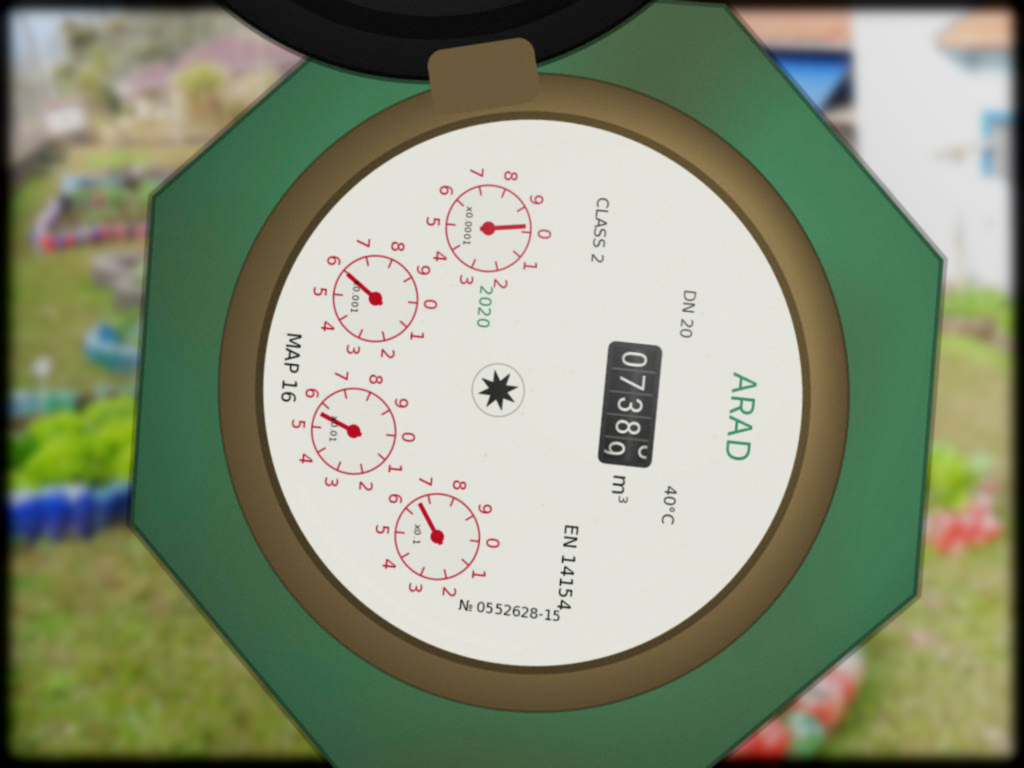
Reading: {"value": 7388.6559, "unit": "m³"}
